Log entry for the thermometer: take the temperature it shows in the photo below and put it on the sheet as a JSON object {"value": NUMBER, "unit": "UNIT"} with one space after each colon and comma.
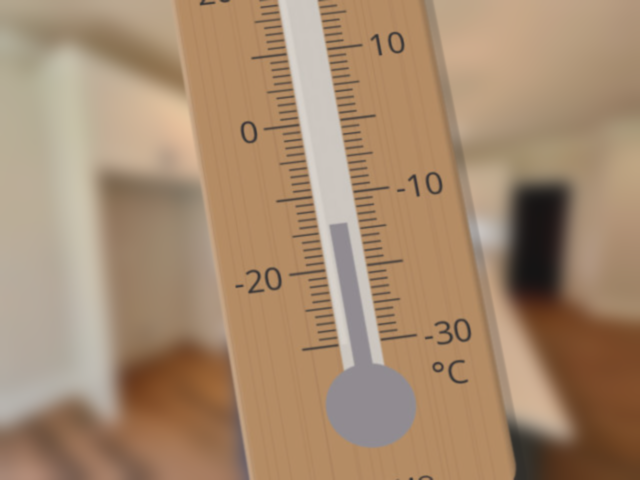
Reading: {"value": -14, "unit": "°C"}
